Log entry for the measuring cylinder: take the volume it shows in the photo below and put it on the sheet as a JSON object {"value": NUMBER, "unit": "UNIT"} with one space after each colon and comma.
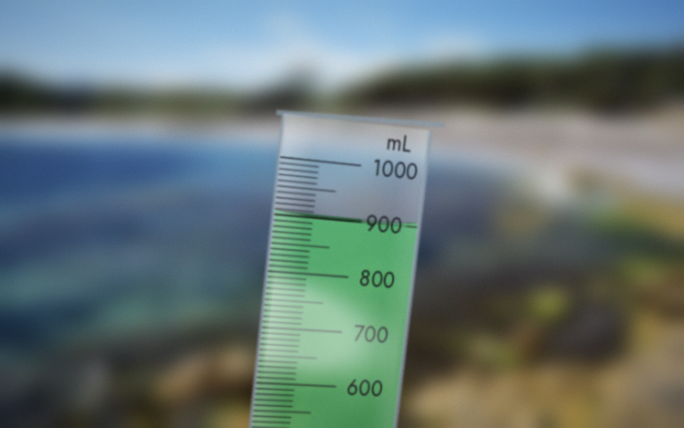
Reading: {"value": 900, "unit": "mL"}
